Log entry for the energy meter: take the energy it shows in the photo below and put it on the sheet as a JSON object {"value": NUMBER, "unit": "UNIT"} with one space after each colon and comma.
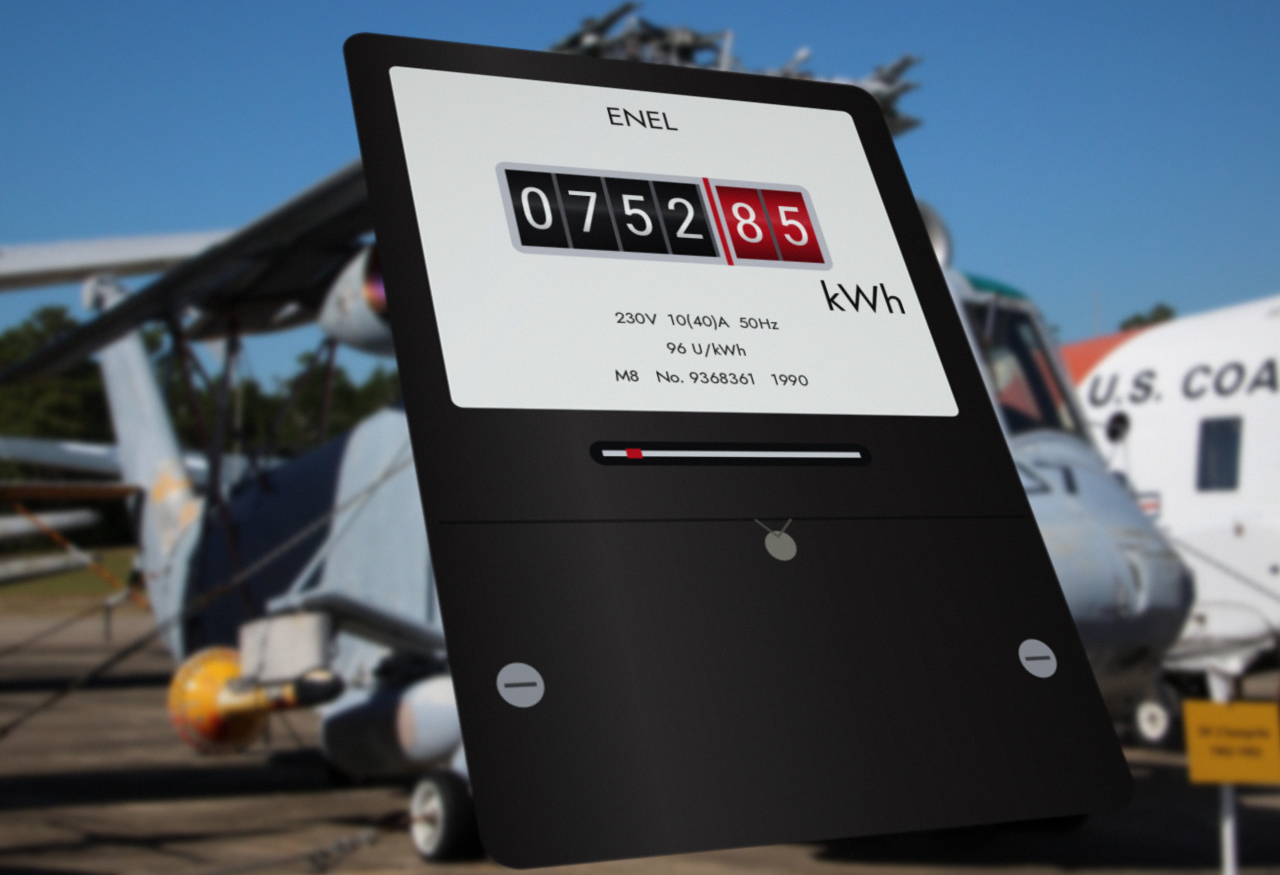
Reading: {"value": 752.85, "unit": "kWh"}
